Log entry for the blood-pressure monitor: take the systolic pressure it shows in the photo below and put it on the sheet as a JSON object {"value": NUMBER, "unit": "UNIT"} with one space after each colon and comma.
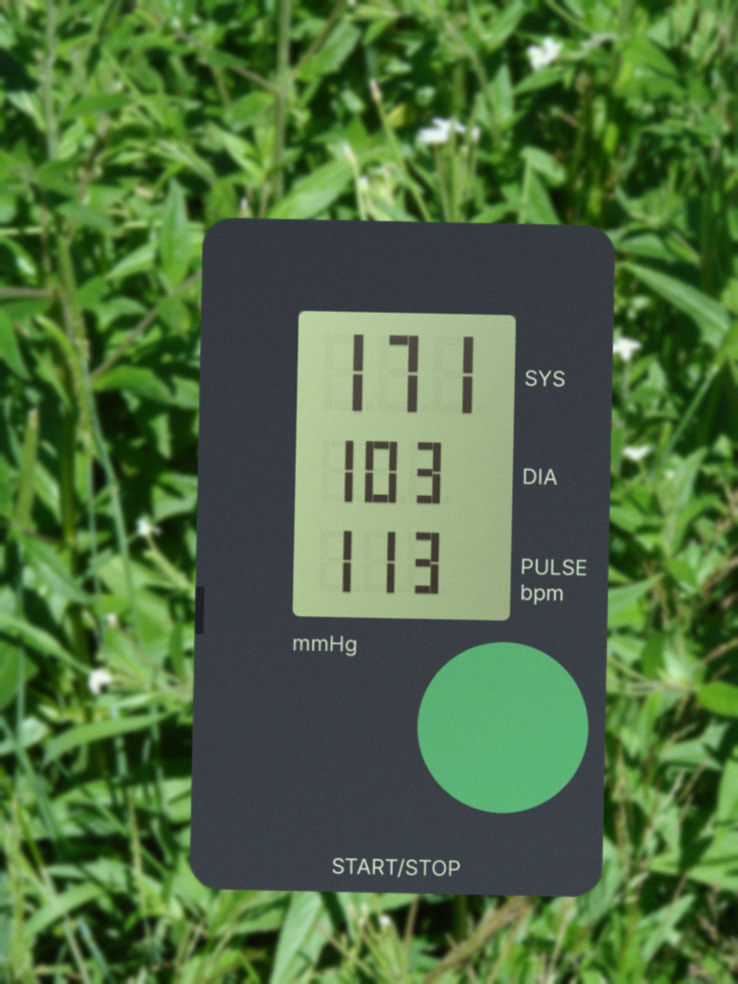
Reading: {"value": 171, "unit": "mmHg"}
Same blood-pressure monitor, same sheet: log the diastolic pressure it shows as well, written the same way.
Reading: {"value": 103, "unit": "mmHg"}
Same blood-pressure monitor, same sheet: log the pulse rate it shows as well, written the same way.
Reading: {"value": 113, "unit": "bpm"}
